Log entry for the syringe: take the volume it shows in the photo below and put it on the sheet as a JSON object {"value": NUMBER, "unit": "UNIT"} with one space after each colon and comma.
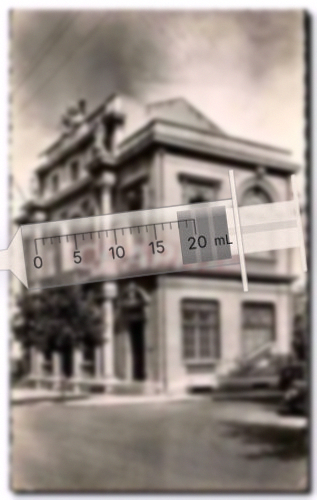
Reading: {"value": 18, "unit": "mL"}
